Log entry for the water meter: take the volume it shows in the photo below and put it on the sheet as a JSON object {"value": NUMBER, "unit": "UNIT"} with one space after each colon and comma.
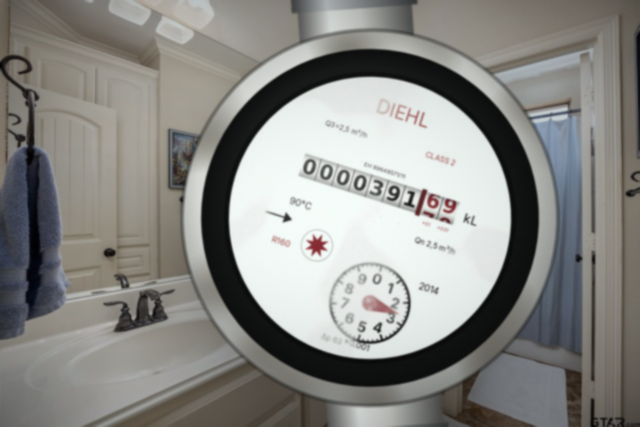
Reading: {"value": 391.692, "unit": "kL"}
